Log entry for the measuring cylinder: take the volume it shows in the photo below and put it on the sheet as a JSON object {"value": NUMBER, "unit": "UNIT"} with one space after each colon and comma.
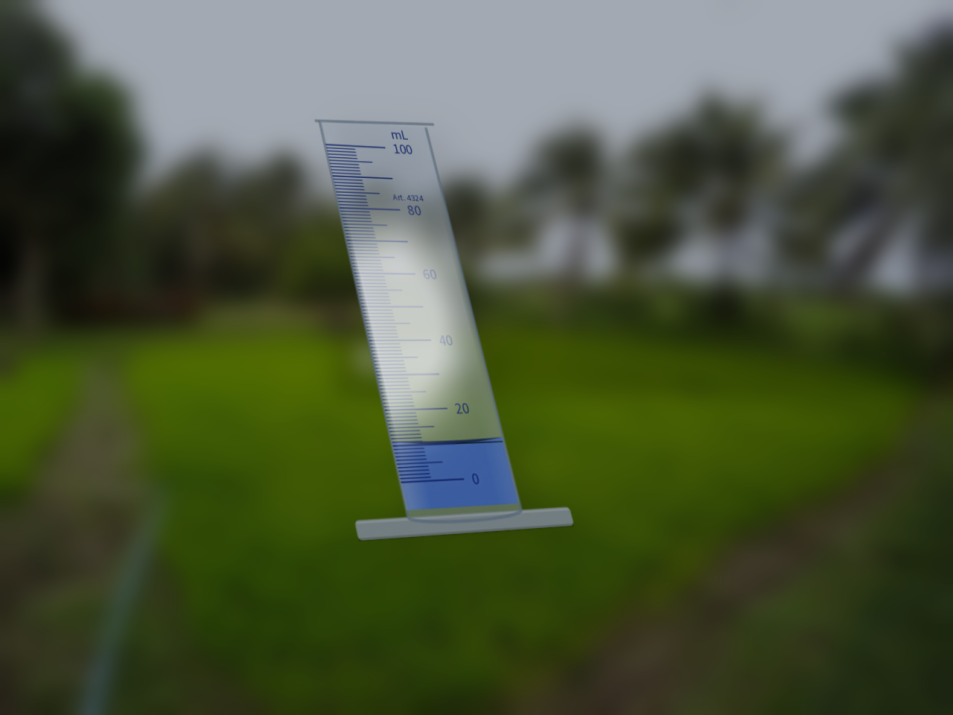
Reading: {"value": 10, "unit": "mL"}
